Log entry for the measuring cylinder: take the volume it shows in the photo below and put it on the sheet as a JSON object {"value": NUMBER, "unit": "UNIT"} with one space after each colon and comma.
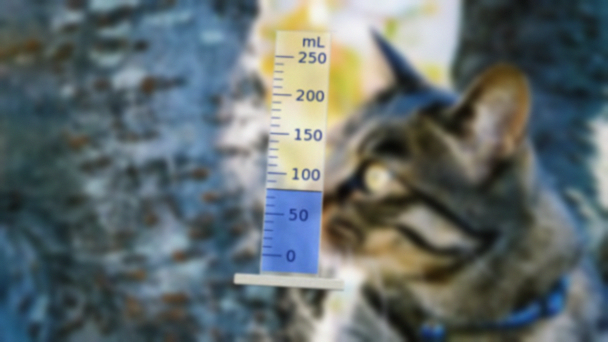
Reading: {"value": 80, "unit": "mL"}
